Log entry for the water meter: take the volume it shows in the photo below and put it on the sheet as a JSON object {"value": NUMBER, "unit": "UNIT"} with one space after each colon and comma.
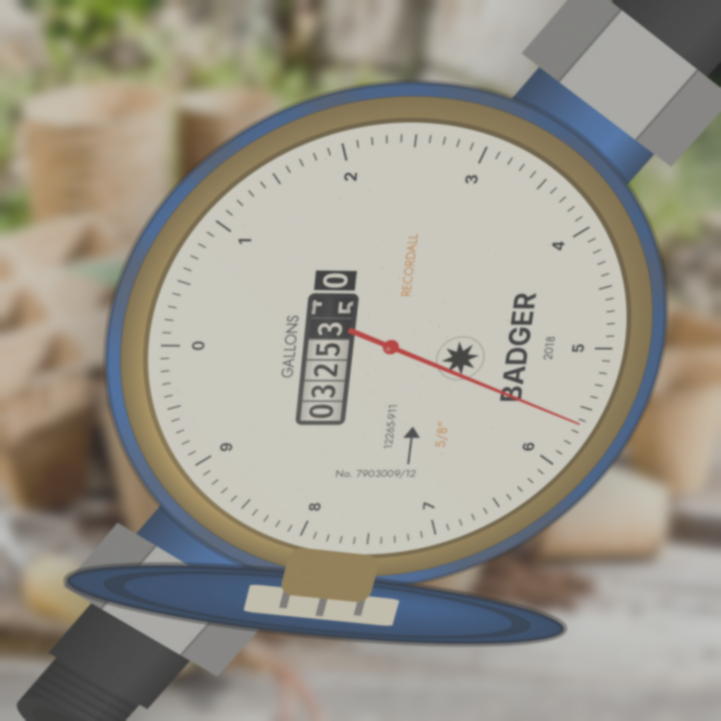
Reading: {"value": 325345.6, "unit": "gal"}
